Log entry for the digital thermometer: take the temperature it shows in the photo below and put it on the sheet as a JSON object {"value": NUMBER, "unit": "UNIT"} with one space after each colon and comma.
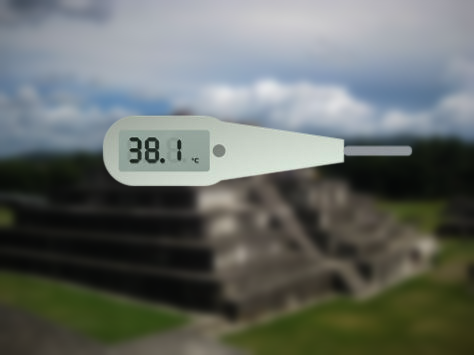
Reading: {"value": 38.1, "unit": "°C"}
